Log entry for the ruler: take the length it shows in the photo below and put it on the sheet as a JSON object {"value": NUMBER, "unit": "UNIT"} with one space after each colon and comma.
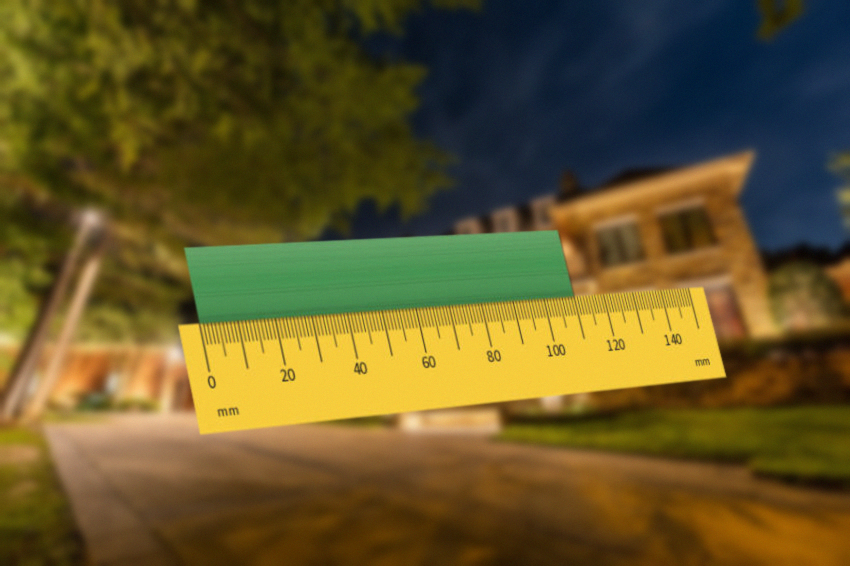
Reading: {"value": 110, "unit": "mm"}
